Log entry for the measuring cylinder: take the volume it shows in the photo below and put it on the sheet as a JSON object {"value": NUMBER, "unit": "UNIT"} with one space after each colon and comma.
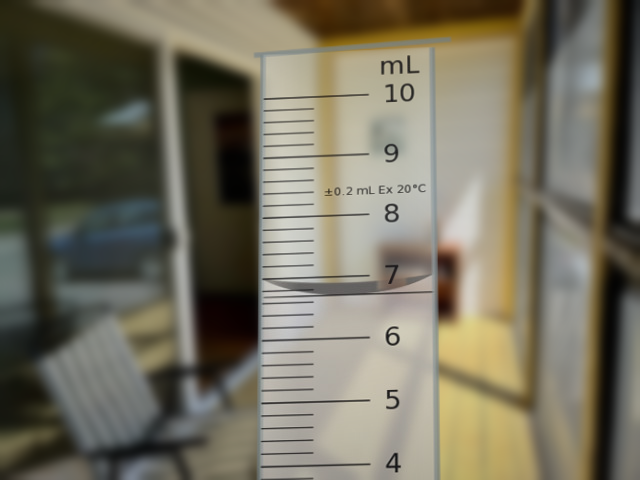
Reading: {"value": 6.7, "unit": "mL"}
